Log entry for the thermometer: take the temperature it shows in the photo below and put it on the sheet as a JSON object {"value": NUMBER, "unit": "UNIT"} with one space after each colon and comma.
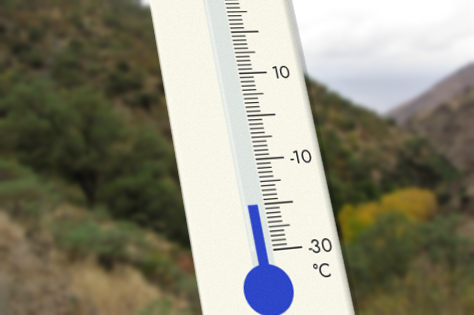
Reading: {"value": -20, "unit": "°C"}
